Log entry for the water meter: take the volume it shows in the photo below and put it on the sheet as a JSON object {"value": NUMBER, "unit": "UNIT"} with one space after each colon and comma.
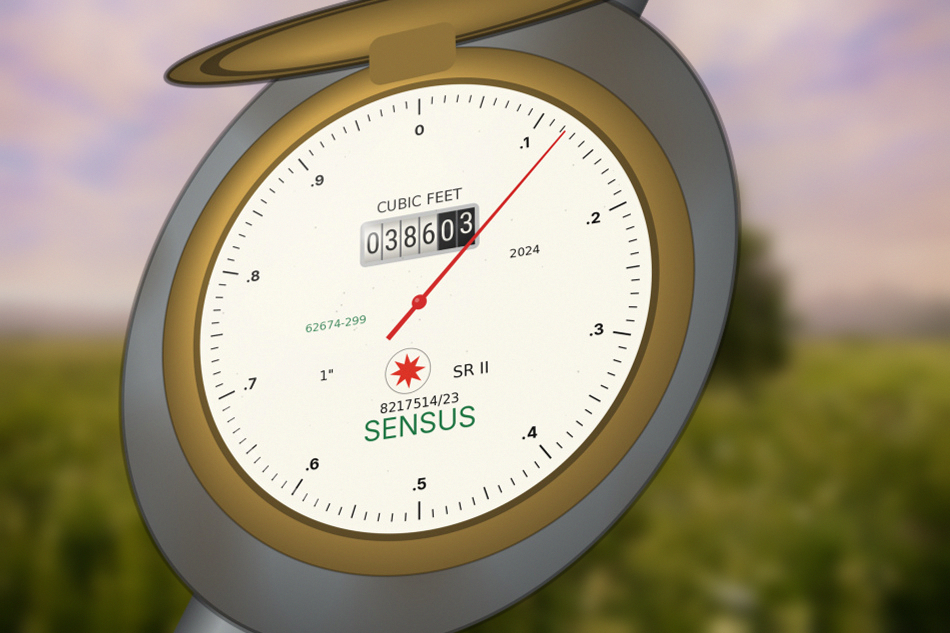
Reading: {"value": 38603.12, "unit": "ft³"}
